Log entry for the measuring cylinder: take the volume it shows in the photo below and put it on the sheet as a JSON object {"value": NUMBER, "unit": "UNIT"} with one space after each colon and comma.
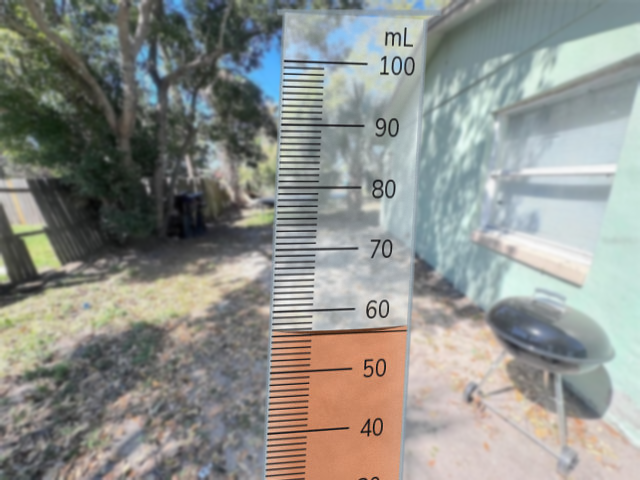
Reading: {"value": 56, "unit": "mL"}
